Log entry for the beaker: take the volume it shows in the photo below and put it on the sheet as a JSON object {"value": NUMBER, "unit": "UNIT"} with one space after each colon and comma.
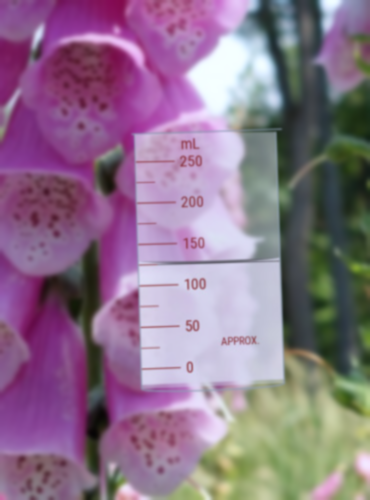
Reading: {"value": 125, "unit": "mL"}
